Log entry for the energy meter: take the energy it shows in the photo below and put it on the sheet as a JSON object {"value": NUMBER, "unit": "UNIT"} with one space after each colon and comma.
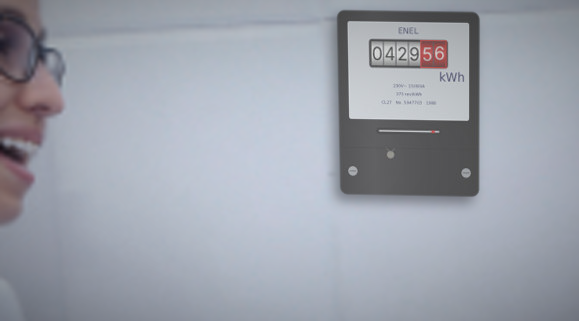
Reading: {"value": 429.56, "unit": "kWh"}
